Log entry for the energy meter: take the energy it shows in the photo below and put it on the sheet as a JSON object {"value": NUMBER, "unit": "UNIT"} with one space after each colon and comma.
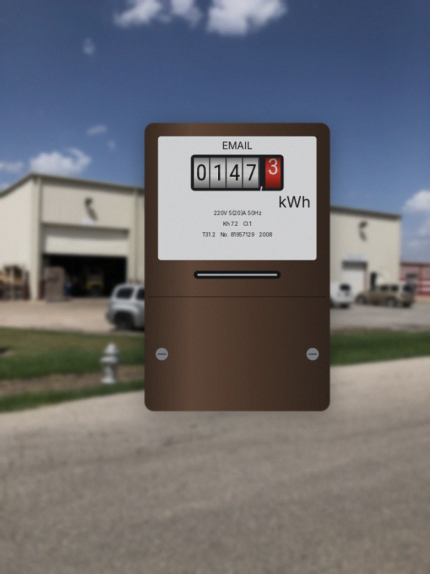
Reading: {"value": 147.3, "unit": "kWh"}
